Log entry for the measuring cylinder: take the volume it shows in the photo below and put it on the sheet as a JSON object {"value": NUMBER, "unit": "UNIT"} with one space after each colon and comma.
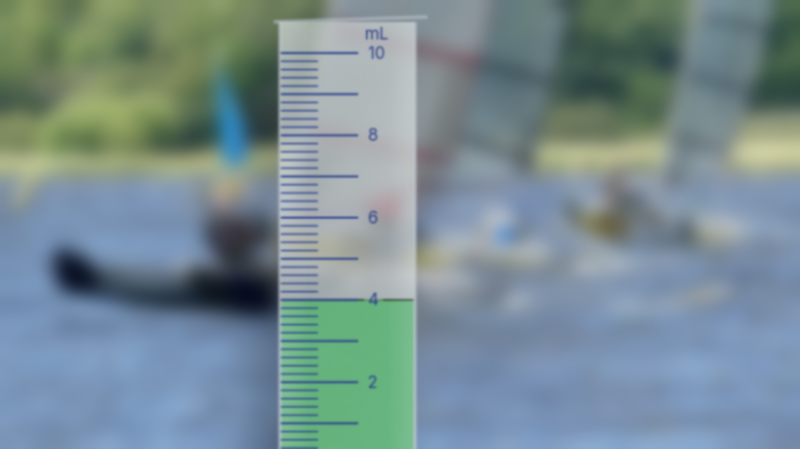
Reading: {"value": 4, "unit": "mL"}
